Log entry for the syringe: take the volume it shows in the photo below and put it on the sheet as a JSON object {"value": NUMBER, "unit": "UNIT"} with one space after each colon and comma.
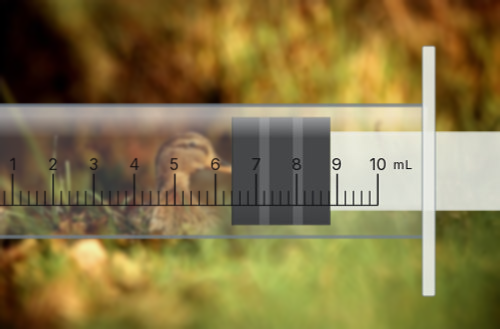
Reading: {"value": 6.4, "unit": "mL"}
